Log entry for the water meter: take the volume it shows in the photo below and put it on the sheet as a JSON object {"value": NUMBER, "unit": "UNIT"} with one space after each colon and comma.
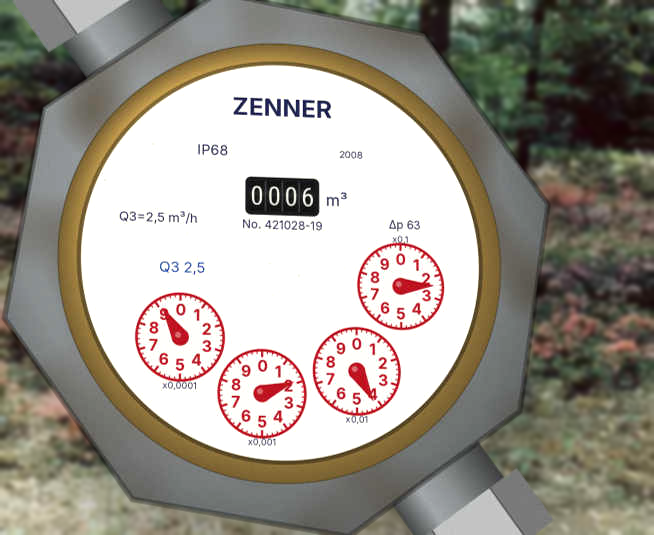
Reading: {"value": 6.2419, "unit": "m³"}
